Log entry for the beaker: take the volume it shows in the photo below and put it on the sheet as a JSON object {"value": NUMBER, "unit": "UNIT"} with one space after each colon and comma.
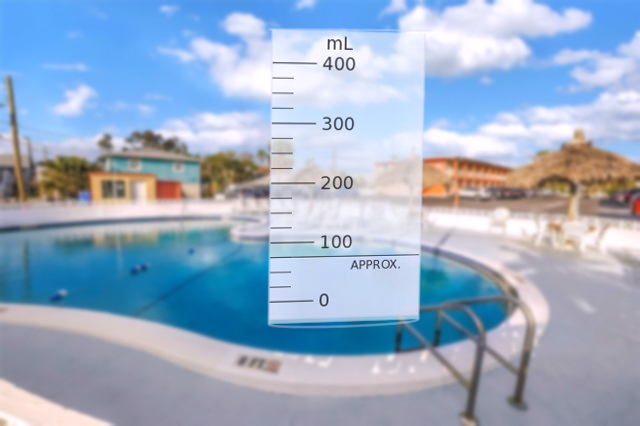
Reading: {"value": 75, "unit": "mL"}
